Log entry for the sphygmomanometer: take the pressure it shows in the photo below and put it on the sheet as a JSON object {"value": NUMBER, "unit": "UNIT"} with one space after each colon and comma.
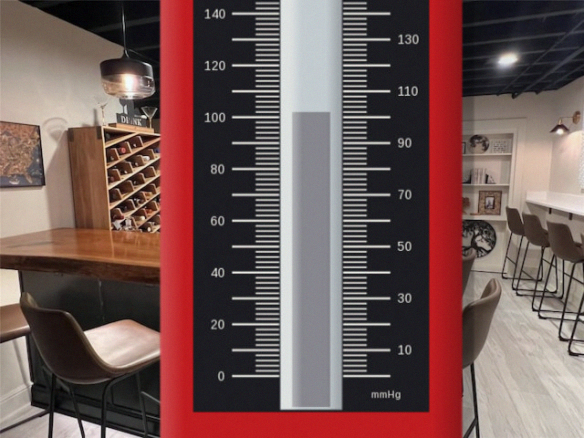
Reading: {"value": 102, "unit": "mmHg"}
